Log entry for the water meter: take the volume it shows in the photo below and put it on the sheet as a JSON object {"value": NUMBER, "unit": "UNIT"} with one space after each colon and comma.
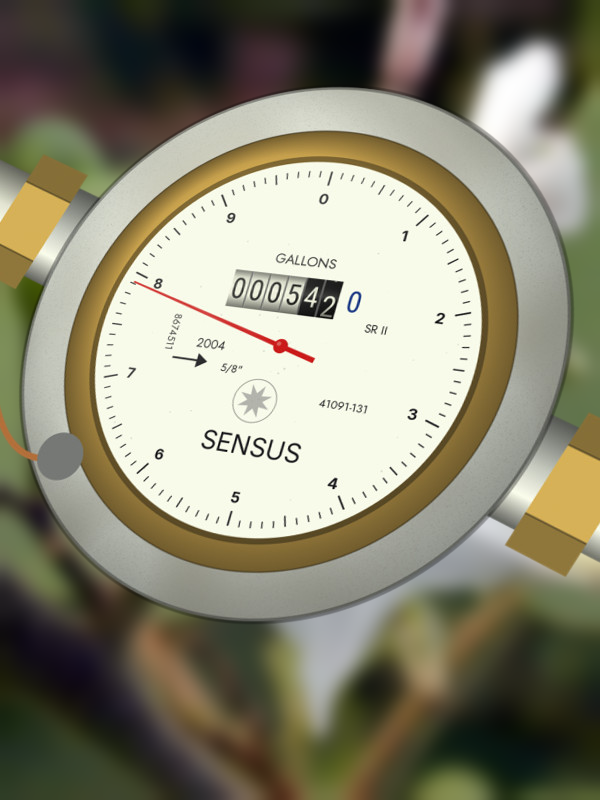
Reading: {"value": 5417.9, "unit": "gal"}
